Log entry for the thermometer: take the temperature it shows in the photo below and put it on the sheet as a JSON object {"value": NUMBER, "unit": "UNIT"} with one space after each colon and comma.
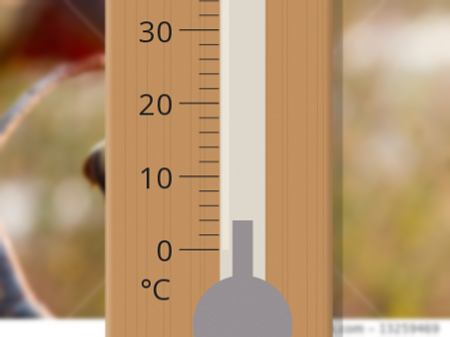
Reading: {"value": 4, "unit": "°C"}
